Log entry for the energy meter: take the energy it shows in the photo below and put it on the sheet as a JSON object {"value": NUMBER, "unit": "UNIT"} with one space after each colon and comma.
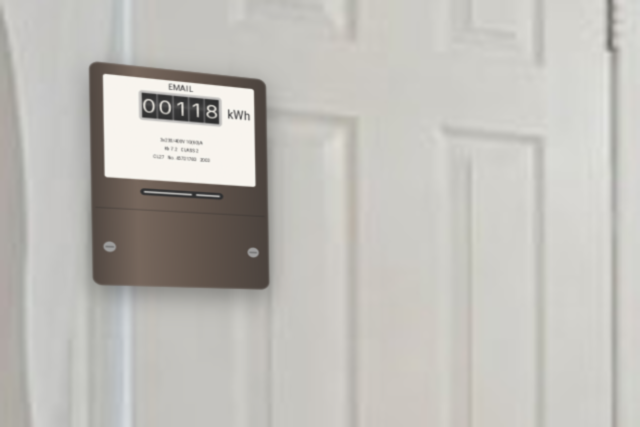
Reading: {"value": 118, "unit": "kWh"}
